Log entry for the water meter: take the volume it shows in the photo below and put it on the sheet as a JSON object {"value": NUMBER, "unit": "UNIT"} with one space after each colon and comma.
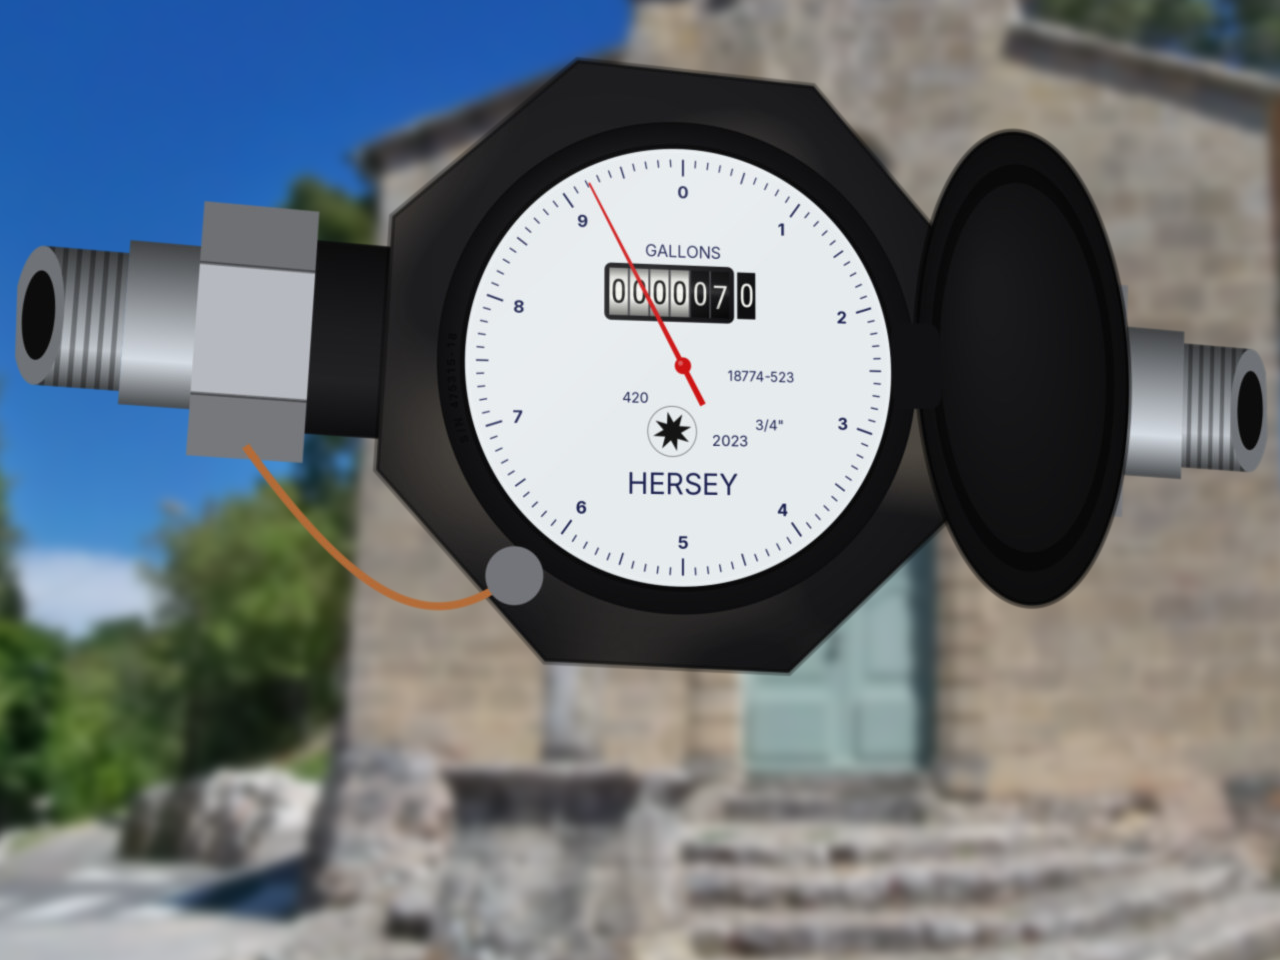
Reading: {"value": 69.2, "unit": "gal"}
